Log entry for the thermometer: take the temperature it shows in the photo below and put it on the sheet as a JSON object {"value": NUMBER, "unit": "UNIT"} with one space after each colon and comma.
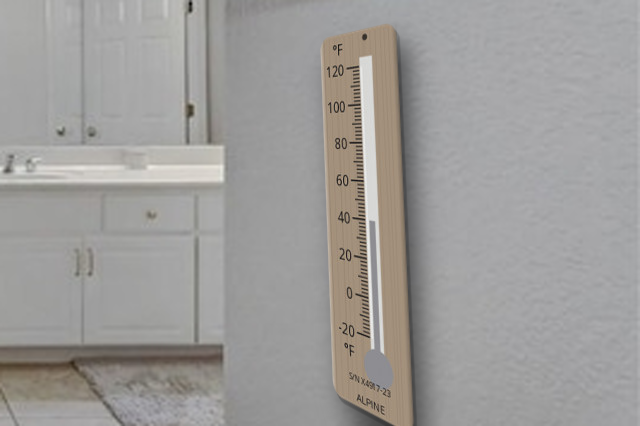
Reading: {"value": 40, "unit": "°F"}
